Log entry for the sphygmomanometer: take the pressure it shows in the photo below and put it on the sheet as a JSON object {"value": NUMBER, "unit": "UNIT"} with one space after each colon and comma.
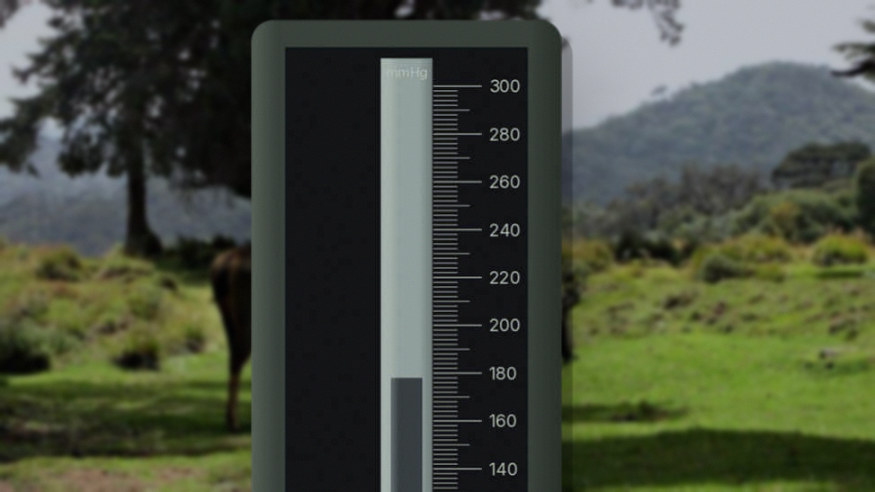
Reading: {"value": 178, "unit": "mmHg"}
